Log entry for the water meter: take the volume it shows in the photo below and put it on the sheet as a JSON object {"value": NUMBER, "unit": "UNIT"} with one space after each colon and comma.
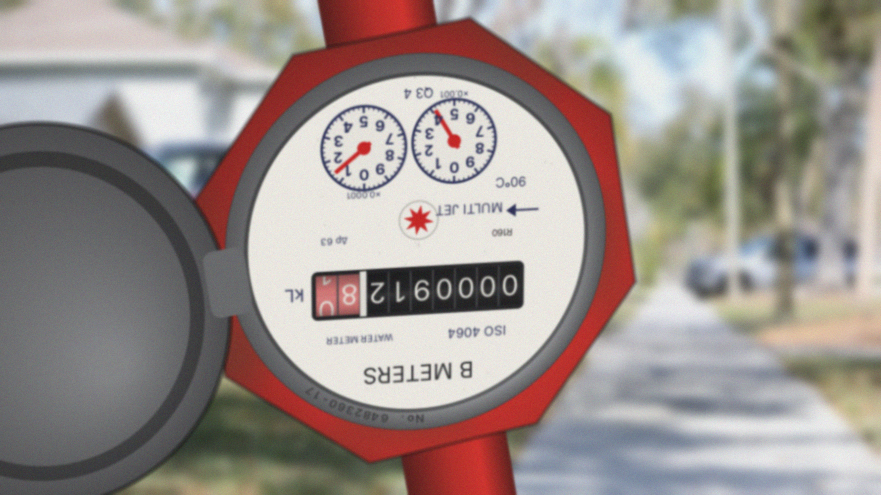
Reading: {"value": 912.8041, "unit": "kL"}
